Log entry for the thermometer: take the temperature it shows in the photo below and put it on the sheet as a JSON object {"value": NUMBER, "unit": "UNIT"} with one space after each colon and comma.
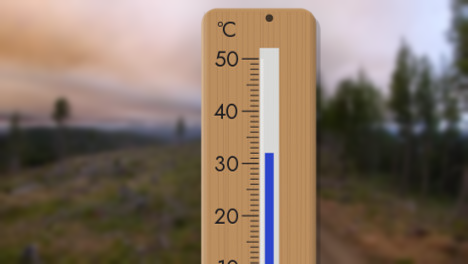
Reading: {"value": 32, "unit": "°C"}
